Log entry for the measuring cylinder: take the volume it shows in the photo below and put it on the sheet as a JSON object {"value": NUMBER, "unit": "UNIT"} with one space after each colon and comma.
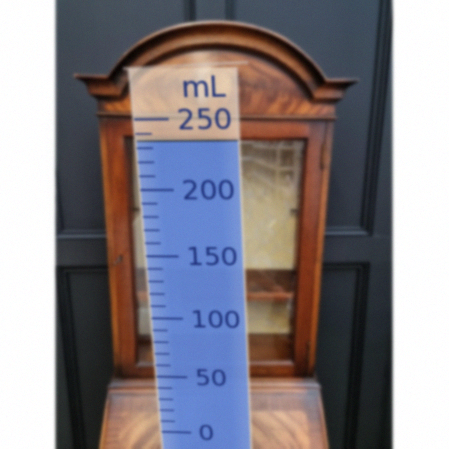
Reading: {"value": 235, "unit": "mL"}
